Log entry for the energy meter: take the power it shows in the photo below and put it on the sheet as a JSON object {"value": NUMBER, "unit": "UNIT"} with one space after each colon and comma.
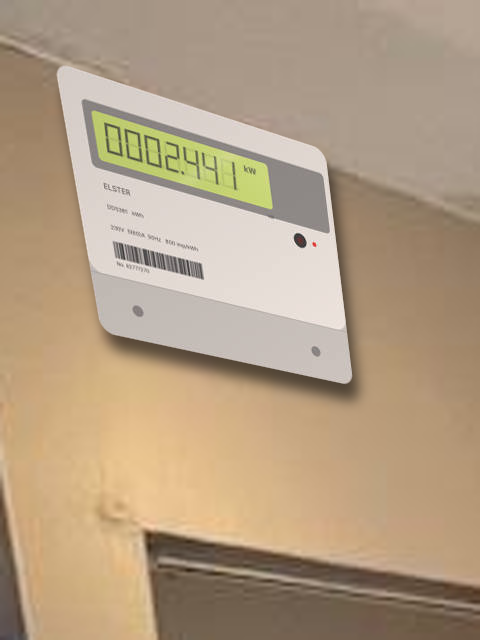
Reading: {"value": 2.441, "unit": "kW"}
